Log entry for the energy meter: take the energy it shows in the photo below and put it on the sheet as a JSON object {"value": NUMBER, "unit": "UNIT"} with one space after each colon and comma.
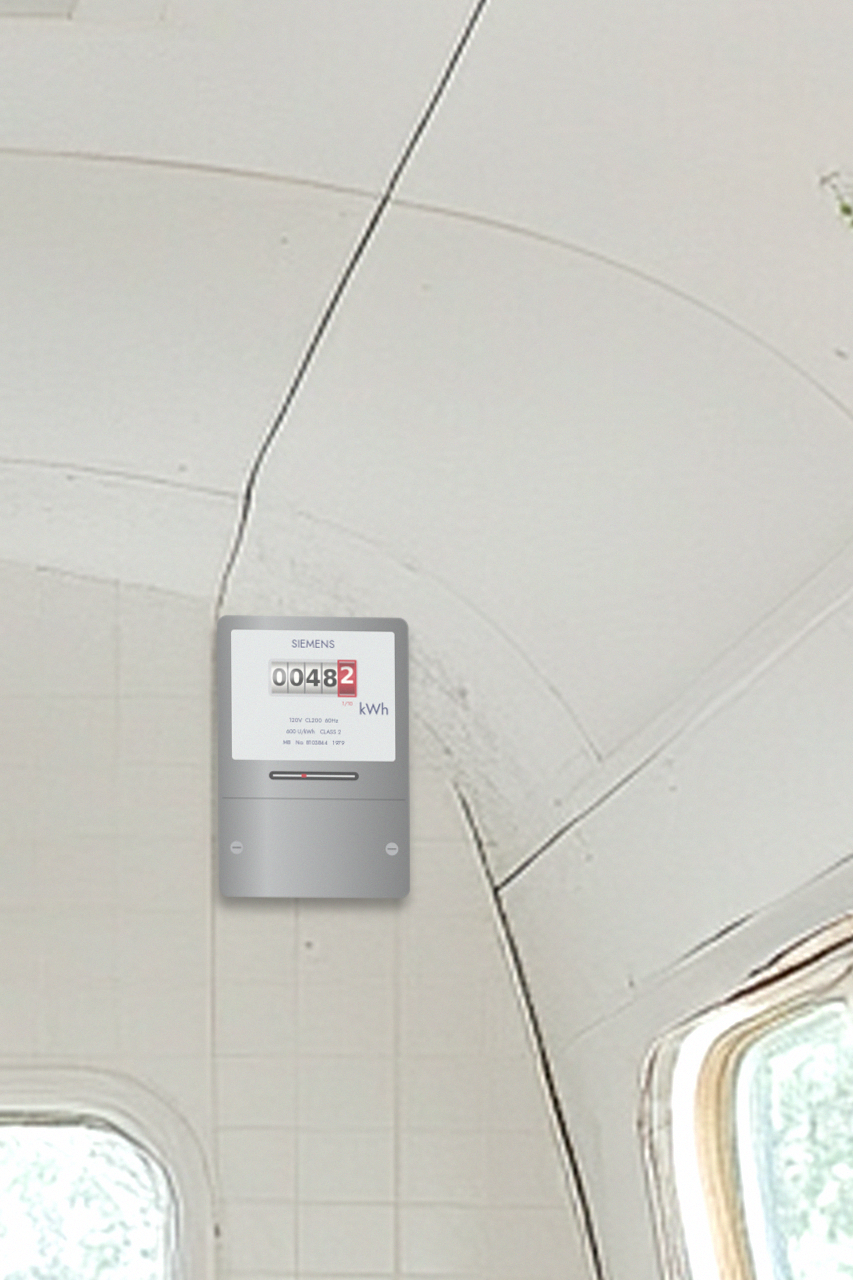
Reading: {"value": 48.2, "unit": "kWh"}
